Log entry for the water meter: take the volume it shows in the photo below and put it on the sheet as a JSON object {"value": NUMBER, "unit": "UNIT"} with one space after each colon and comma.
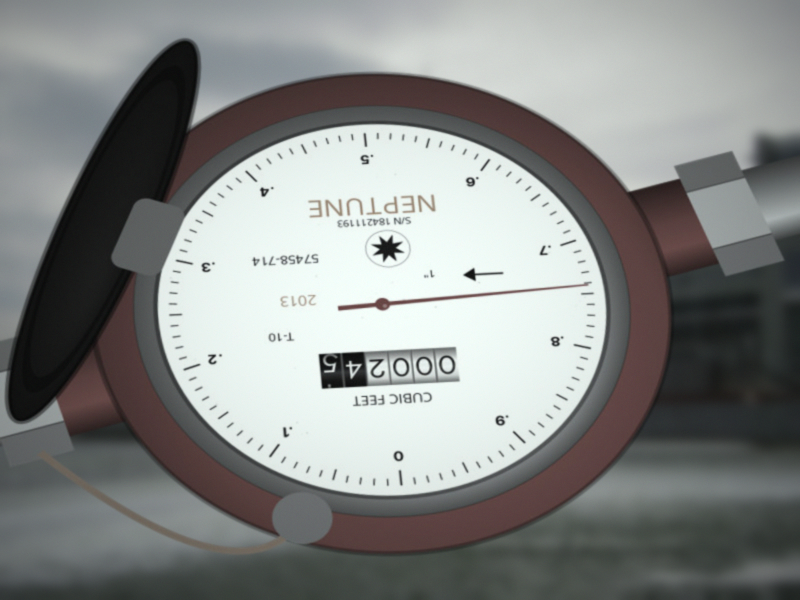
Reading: {"value": 244.74, "unit": "ft³"}
